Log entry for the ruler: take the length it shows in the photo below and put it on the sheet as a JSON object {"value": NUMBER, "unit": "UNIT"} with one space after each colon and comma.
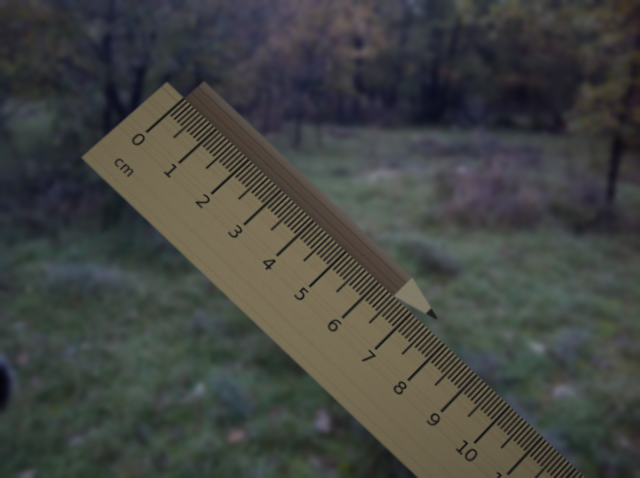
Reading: {"value": 7.5, "unit": "cm"}
